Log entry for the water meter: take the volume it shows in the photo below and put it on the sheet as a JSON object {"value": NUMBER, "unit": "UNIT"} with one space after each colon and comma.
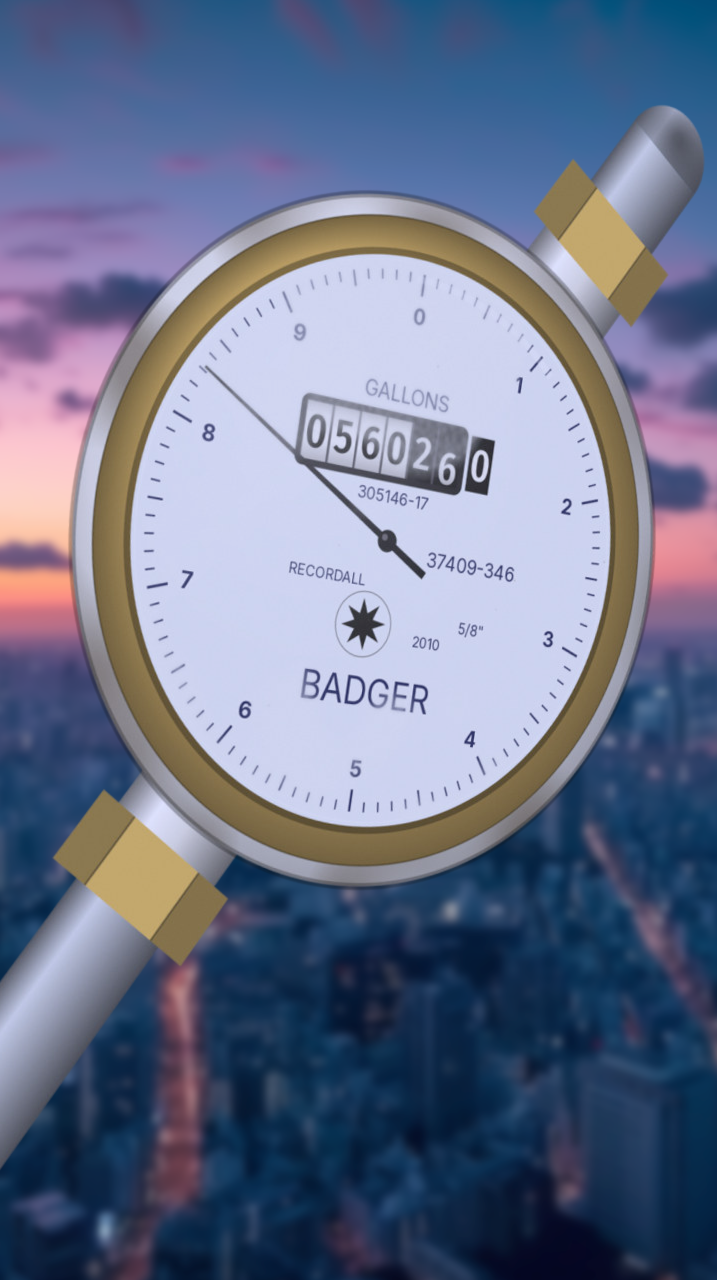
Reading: {"value": 560258.3, "unit": "gal"}
